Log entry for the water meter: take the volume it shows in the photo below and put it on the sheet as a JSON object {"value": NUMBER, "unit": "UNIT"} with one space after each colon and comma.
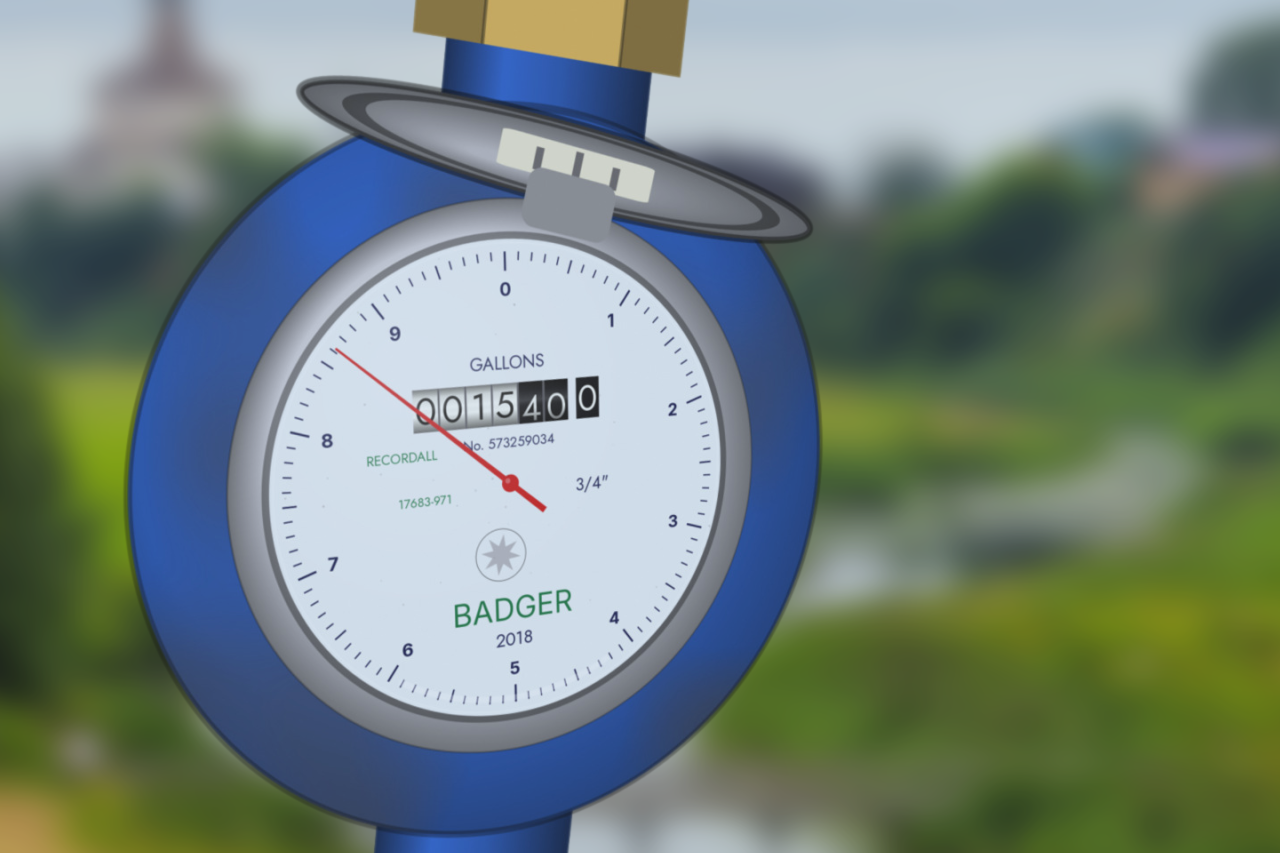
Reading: {"value": 15398.6, "unit": "gal"}
